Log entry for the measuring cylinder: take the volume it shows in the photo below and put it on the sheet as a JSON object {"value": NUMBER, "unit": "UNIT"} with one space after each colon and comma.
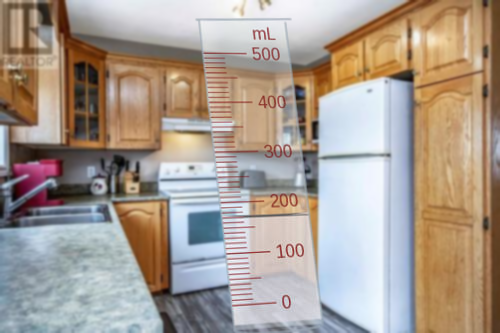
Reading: {"value": 170, "unit": "mL"}
